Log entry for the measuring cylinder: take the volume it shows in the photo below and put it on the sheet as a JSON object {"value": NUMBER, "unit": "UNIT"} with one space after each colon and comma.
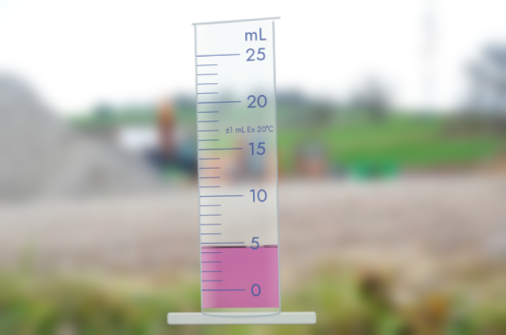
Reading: {"value": 4.5, "unit": "mL"}
